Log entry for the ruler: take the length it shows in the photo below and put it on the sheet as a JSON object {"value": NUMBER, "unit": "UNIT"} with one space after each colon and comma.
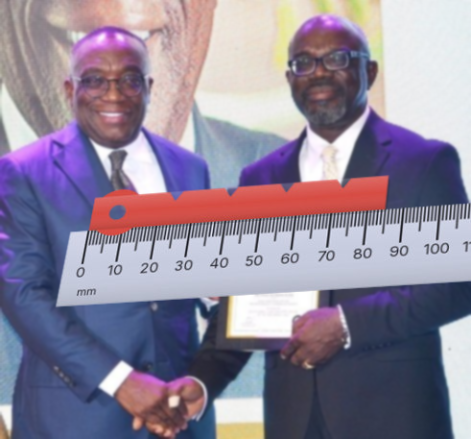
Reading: {"value": 85, "unit": "mm"}
